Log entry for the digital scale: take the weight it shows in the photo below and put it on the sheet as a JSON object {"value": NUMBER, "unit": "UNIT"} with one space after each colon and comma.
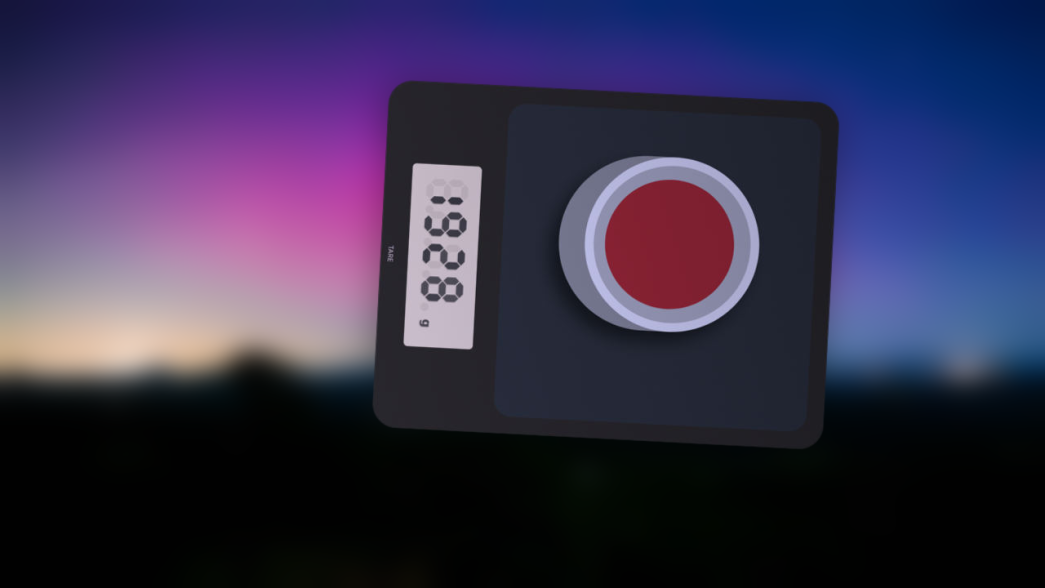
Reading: {"value": 1928, "unit": "g"}
